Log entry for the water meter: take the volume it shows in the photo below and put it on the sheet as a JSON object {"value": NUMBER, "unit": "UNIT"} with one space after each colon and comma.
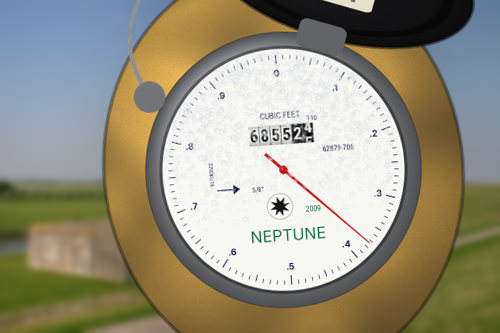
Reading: {"value": 685524.37, "unit": "ft³"}
